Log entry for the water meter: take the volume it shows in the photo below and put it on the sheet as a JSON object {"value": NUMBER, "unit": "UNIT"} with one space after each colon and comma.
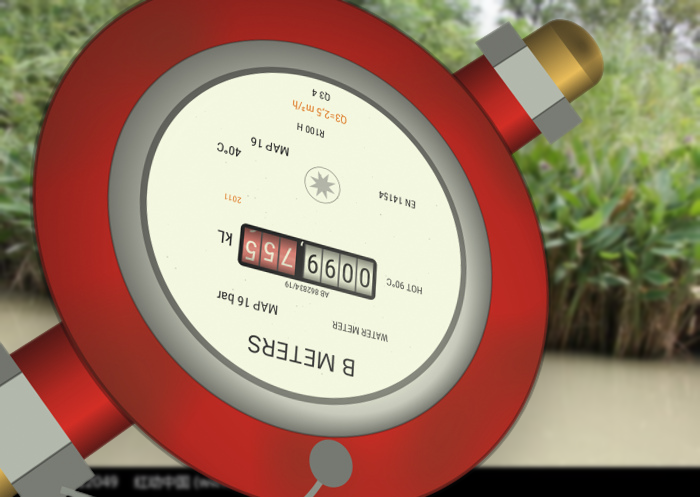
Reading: {"value": 99.755, "unit": "kL"}
